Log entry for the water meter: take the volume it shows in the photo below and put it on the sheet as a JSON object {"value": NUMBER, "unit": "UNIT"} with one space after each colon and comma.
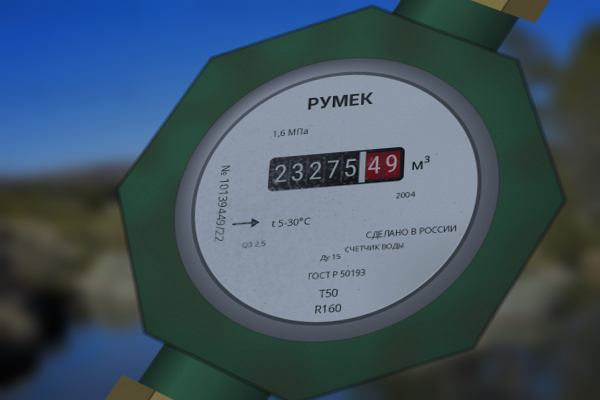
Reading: {"value": 23275.49, "unit": "m³"}
